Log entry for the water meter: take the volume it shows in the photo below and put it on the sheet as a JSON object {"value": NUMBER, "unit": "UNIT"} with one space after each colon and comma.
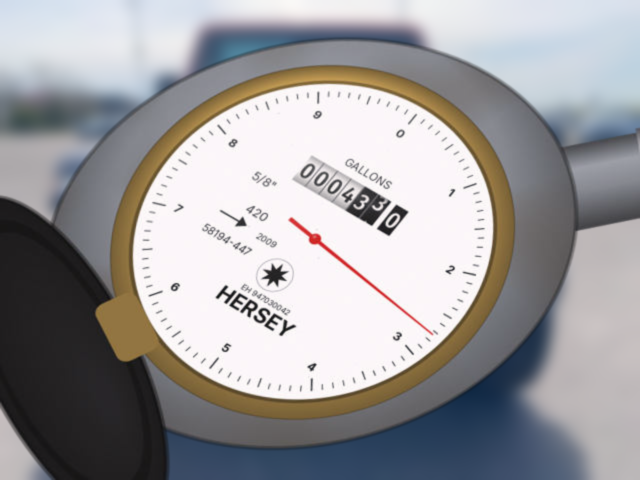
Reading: {"value": 4332.7, "unit": "gal"}
